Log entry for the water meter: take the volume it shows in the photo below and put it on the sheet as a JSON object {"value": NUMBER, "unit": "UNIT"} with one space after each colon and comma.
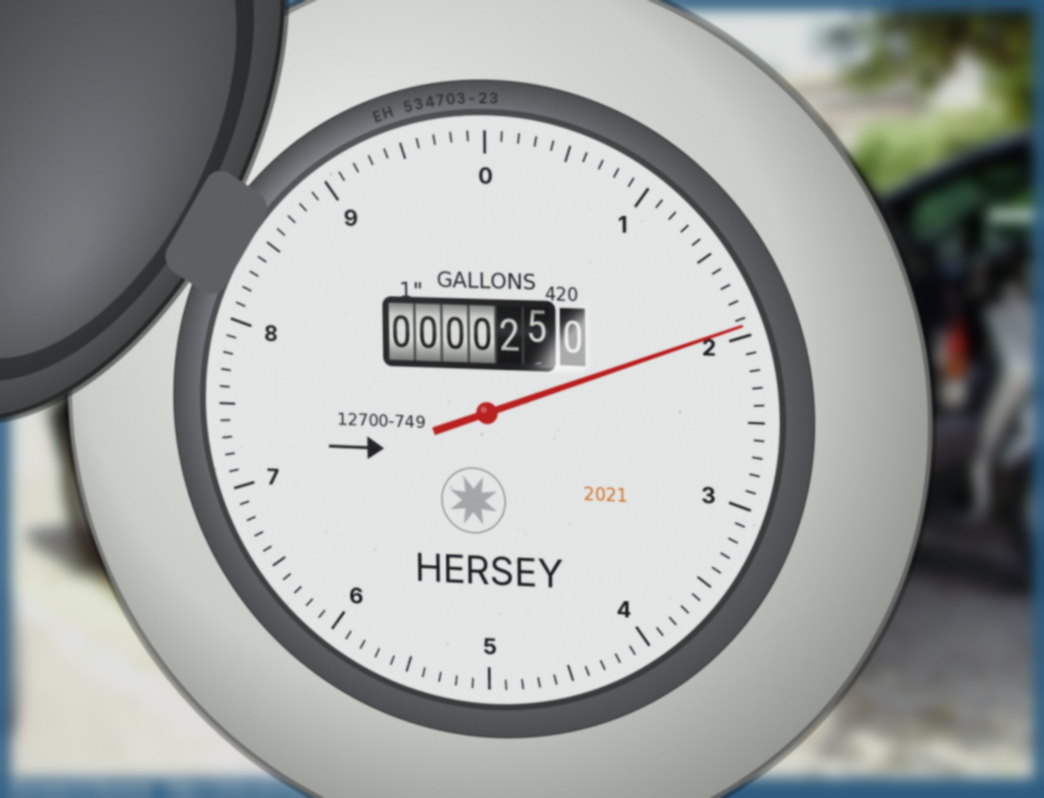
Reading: {"value": 251.9, "unit": "gal"}
